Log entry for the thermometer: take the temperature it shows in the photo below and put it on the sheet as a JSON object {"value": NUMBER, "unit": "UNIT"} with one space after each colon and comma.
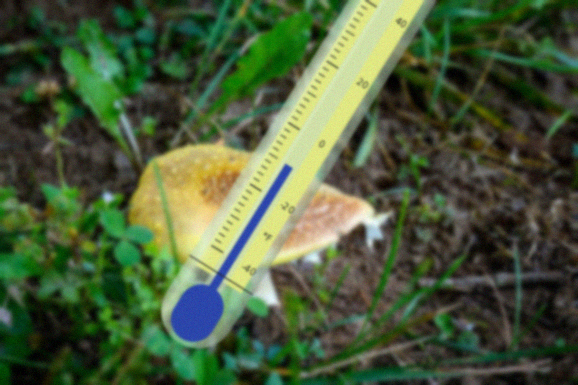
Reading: {"value": -10, "unit": "°F"}
